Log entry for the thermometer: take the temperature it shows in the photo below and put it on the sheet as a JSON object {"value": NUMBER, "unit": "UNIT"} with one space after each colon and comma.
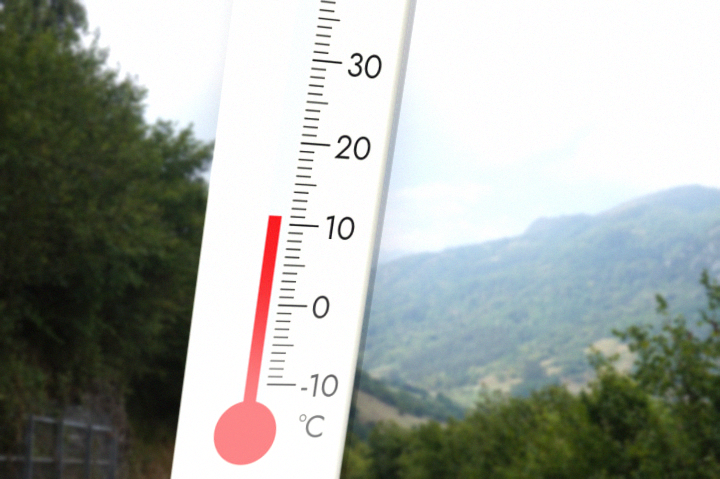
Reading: {"value": 11, "unit": "°C"}
